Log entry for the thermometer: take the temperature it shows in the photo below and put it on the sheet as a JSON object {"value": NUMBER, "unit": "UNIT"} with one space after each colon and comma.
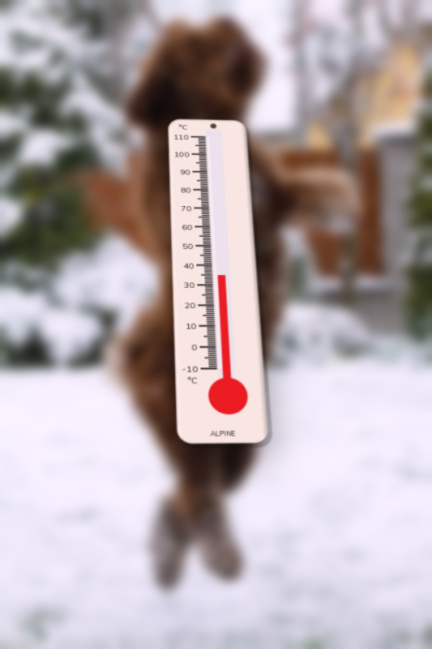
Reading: {"value": 35, "unit": "°C"}
